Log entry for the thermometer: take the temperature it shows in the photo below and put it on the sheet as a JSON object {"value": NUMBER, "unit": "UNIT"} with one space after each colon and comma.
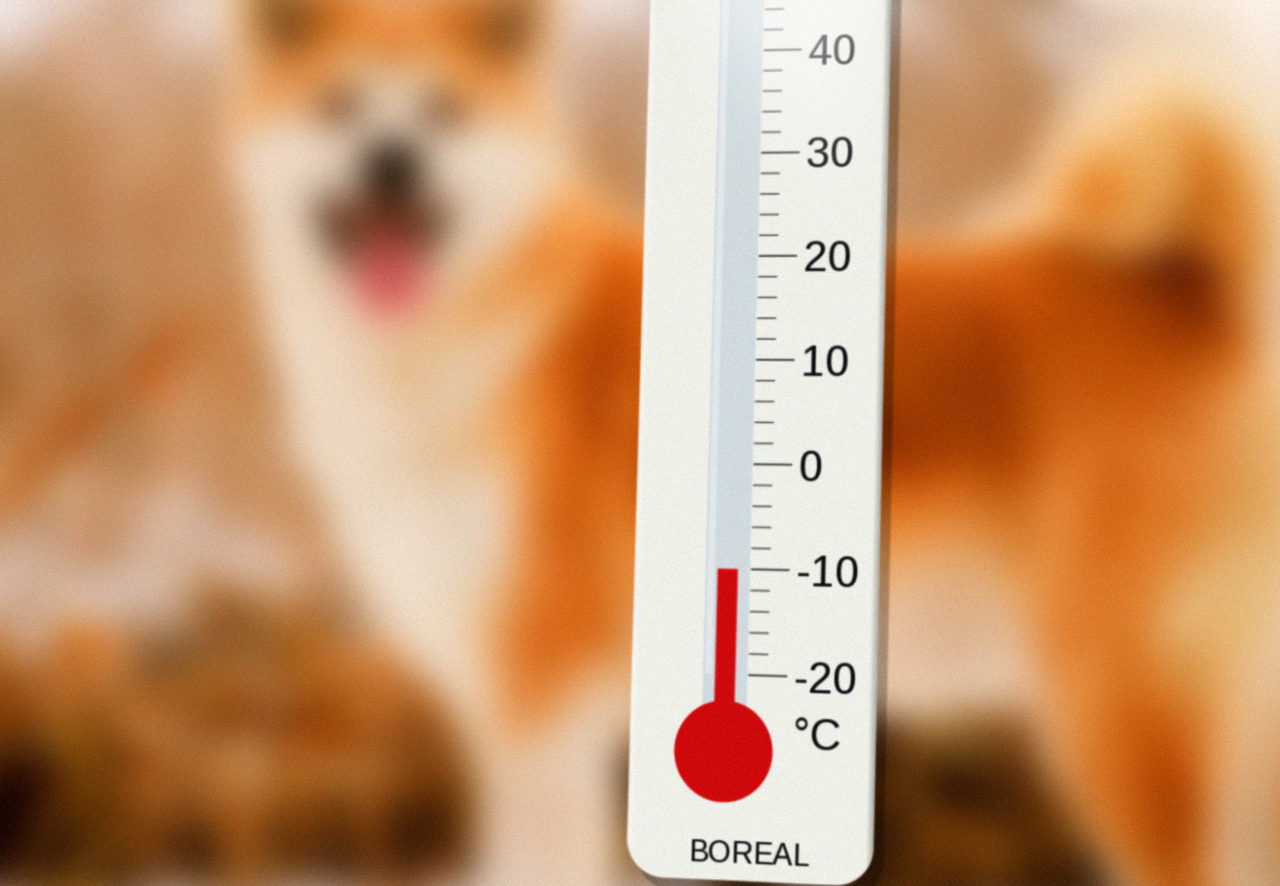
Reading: {"value": -10, "unit": "°C"}
